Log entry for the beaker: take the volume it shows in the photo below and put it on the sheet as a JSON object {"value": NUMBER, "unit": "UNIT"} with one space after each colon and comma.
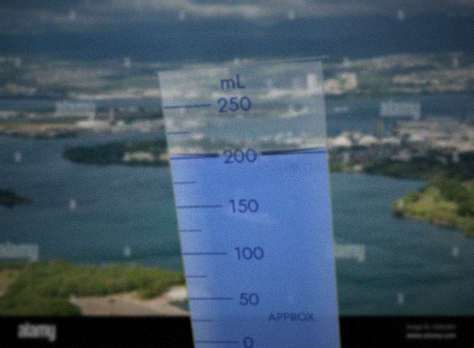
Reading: {"value": 200, "unit": "mL"}
